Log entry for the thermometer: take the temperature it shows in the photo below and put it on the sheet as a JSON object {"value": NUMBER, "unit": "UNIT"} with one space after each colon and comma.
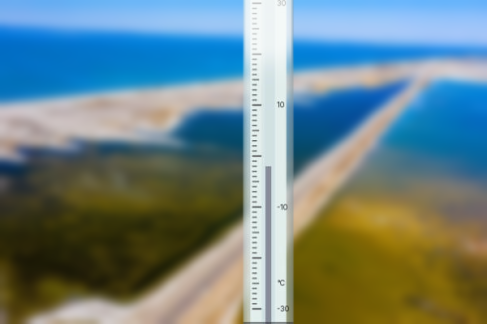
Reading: {"value": -2, "unit": "°C"}
